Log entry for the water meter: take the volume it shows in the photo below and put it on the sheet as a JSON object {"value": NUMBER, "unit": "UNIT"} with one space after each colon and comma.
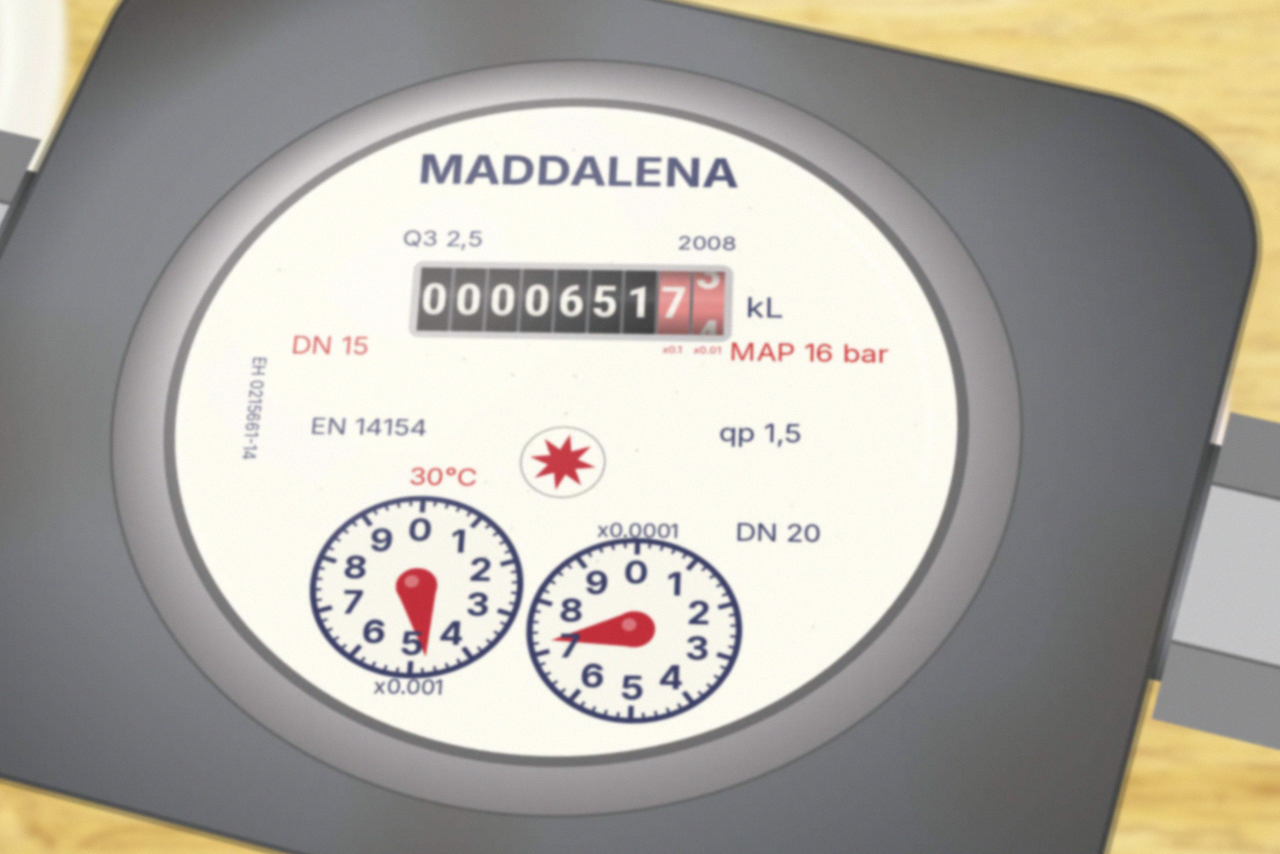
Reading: {"value": 651.7347, "unit": "kL"}
